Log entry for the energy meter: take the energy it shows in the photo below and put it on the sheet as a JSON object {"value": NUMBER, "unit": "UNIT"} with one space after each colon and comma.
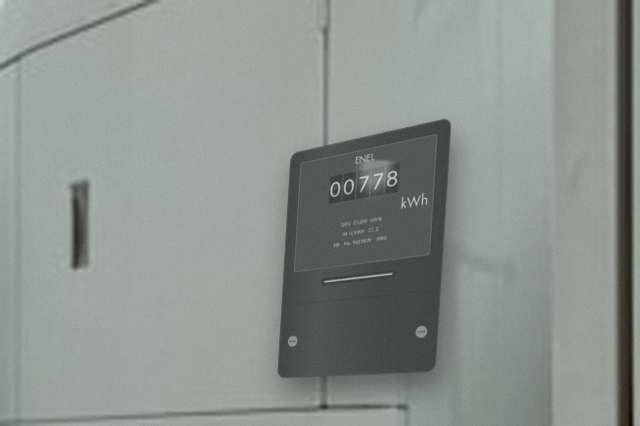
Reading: {"value": 778, "unit": "kWh"}
